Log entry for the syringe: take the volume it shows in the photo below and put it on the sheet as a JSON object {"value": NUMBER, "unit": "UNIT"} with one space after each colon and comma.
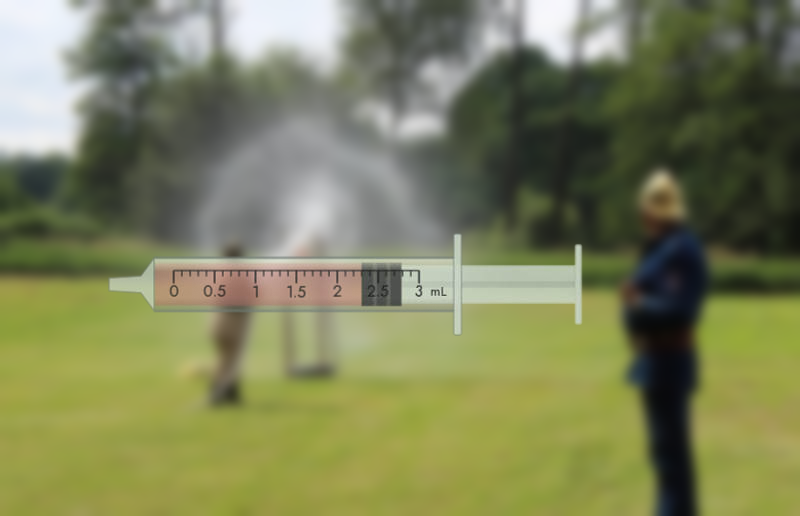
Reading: {"value": 2.3, "unit": "mL"}
